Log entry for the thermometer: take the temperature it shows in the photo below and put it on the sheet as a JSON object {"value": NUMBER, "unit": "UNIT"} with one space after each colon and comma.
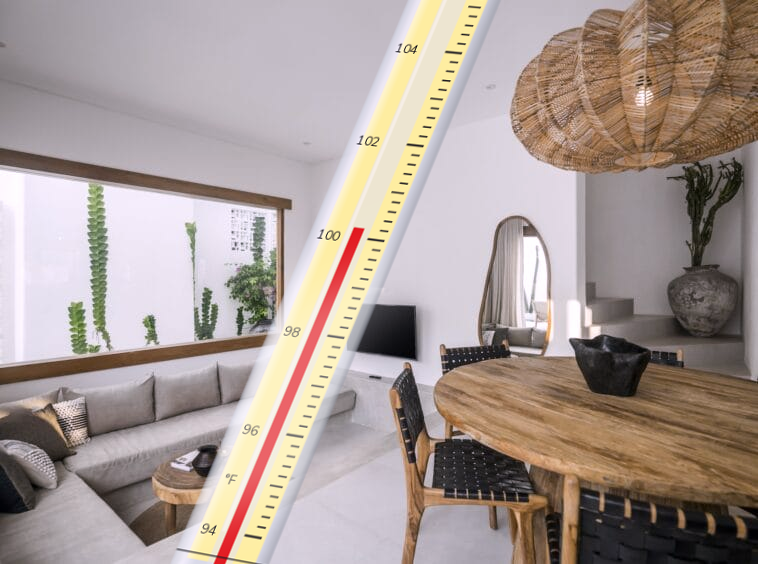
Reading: {"value": 100.2, "unit": "°F"}
